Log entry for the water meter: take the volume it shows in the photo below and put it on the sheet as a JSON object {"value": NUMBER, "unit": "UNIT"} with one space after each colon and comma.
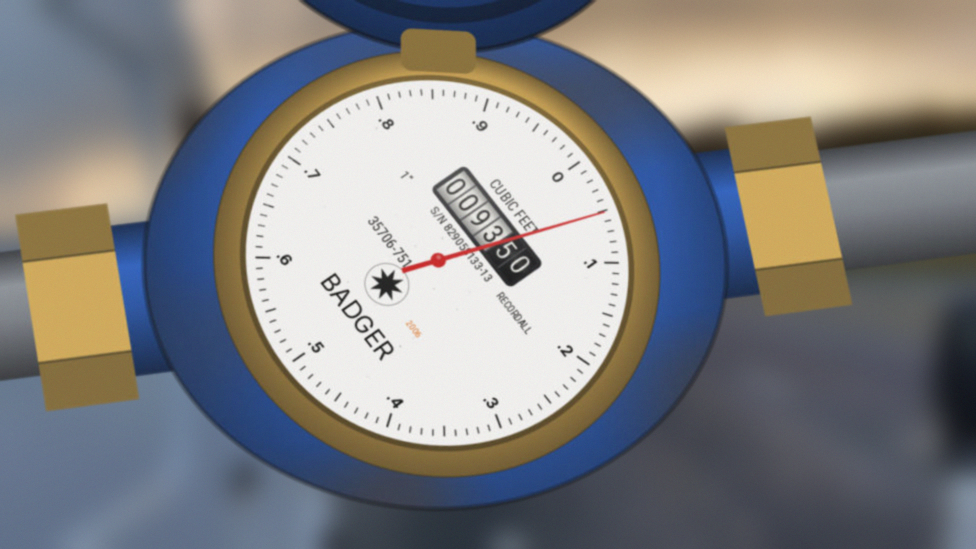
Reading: {"value": 9350.05, "unit": "ft³"}
